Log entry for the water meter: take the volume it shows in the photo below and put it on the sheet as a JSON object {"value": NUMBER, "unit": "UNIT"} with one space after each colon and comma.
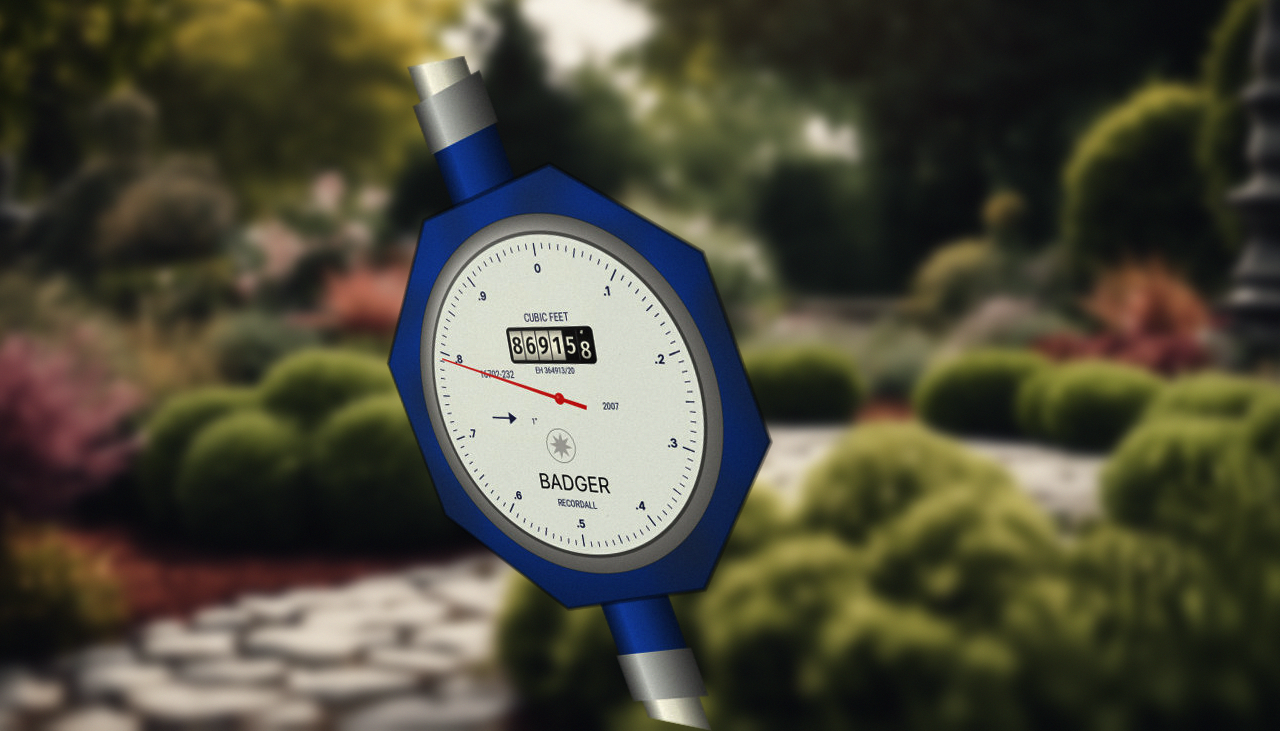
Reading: {"value": 869157.79, "unit": "ft³"}
